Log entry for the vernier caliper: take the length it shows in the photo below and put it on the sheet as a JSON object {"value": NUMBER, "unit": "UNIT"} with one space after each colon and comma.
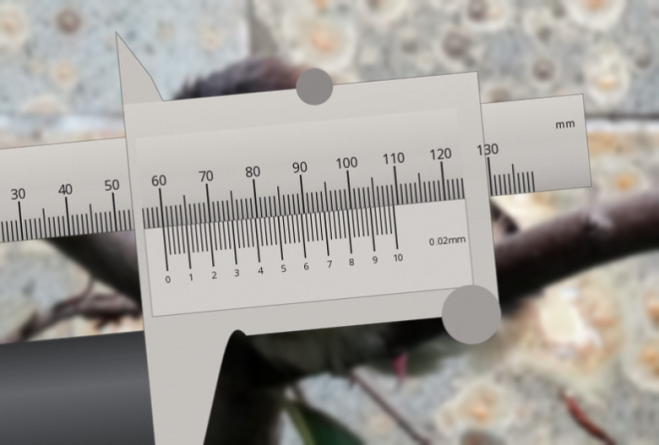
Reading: {"value": 60.0, "unit": "mm"}
